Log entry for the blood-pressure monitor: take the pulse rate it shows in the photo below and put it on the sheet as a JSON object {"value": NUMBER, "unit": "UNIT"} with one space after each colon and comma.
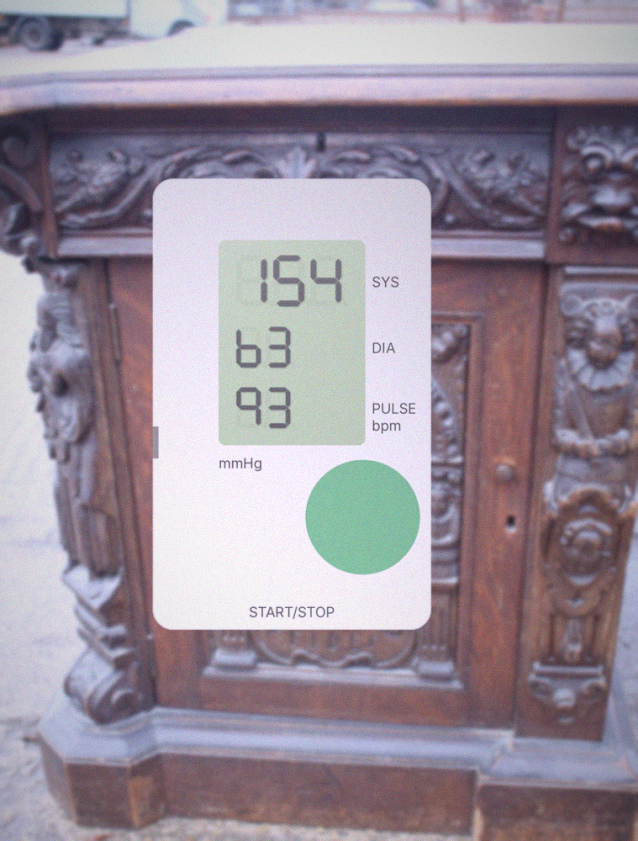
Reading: {"value": 93, "unit": "bpm"}
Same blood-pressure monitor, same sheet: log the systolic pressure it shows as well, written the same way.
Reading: {"value": 154, "unit": "mmHg"}
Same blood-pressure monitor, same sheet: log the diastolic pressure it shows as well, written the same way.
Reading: {"value": 63, "unit": "mmHg"}
